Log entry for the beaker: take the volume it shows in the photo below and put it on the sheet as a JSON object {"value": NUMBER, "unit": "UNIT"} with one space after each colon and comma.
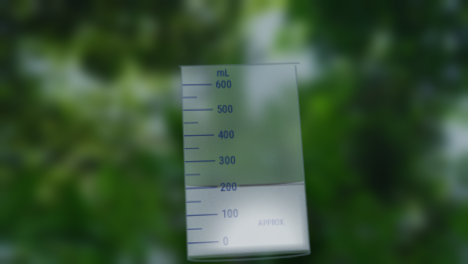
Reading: {"value": 200, "unit": "mL"}
